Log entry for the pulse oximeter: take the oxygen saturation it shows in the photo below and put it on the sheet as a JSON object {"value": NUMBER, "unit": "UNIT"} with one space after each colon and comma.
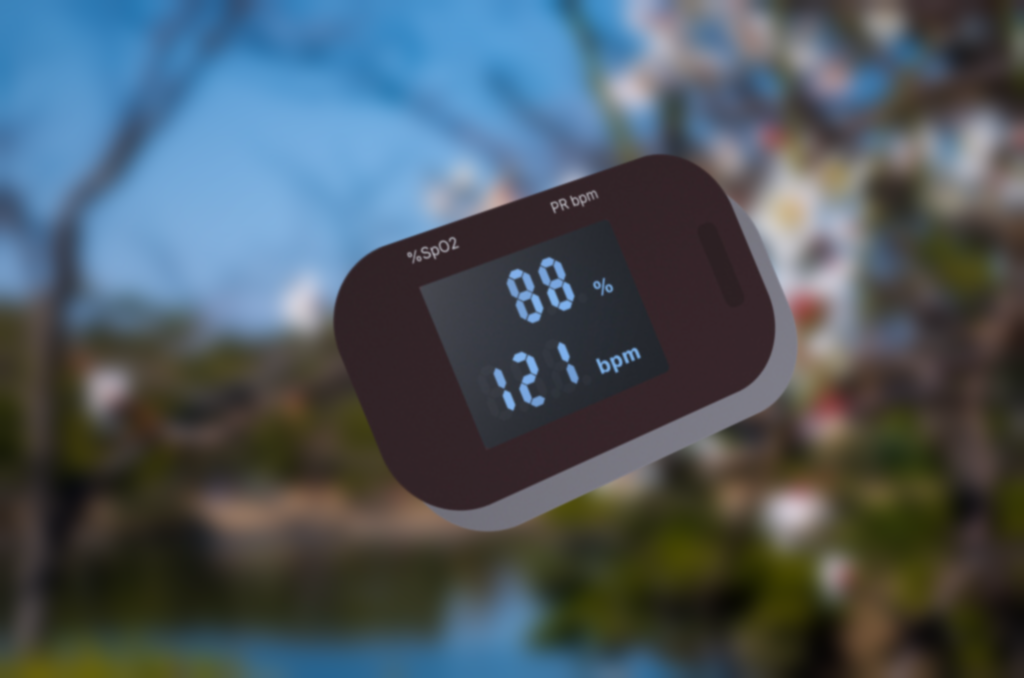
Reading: {"value": 88, "unit": "%"}
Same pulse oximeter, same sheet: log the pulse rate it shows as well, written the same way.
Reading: {"value": 121, "unit": "bpm"}
